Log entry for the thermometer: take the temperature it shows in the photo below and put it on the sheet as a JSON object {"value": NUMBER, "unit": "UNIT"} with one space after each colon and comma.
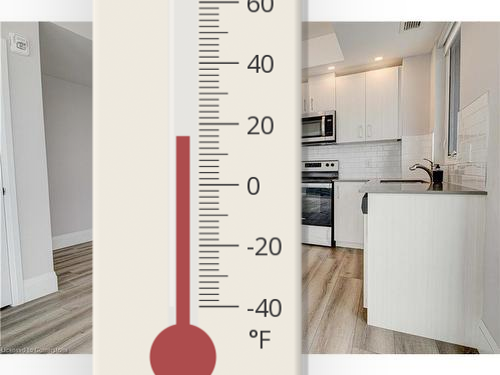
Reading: {"value": 16, "unit": "°F"}
